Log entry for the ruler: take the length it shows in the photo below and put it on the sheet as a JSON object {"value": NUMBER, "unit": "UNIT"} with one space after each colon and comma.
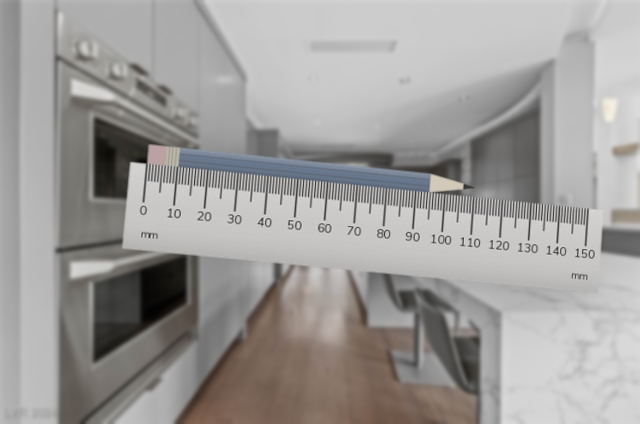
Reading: {"value": 110, "unit": "mm"}
